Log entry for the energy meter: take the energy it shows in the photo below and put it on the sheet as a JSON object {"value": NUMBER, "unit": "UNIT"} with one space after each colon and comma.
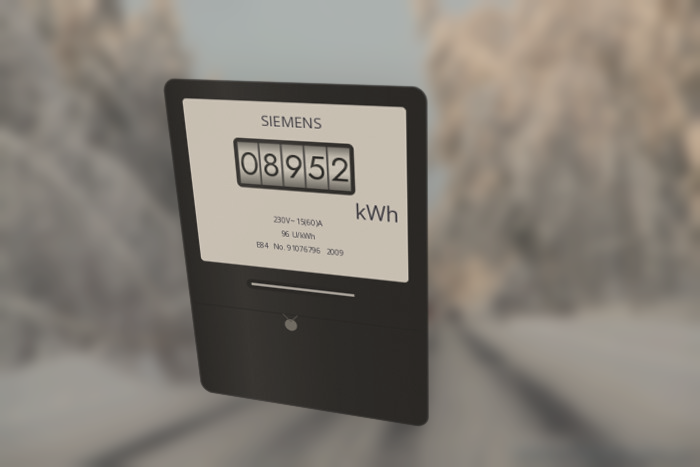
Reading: {"value": 8952, "unit": "kWh"}
